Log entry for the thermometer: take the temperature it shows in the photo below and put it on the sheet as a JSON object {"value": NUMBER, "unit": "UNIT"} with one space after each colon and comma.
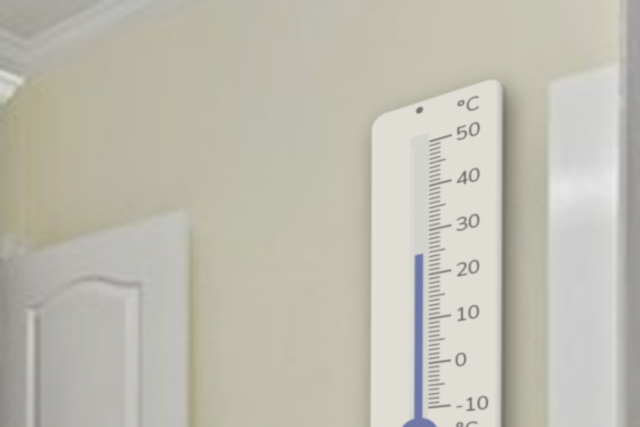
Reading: {"value": 25, "unit": "°C"}
